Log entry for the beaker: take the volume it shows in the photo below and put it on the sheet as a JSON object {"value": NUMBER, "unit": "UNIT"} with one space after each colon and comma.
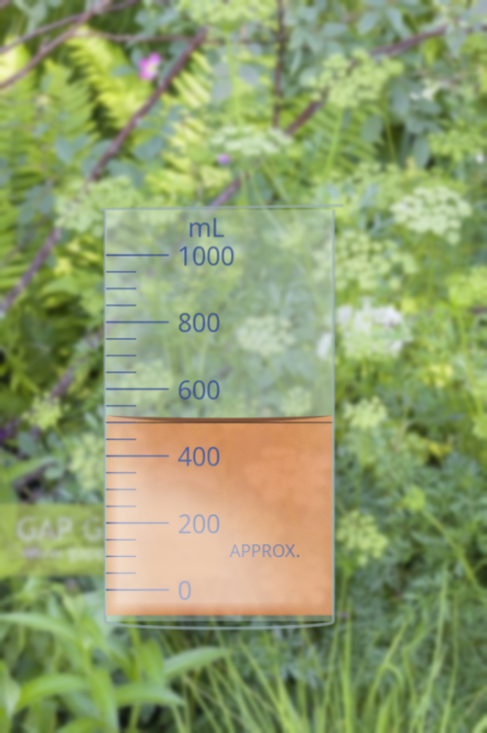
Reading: {"value": 500, "unit": "mL"}
